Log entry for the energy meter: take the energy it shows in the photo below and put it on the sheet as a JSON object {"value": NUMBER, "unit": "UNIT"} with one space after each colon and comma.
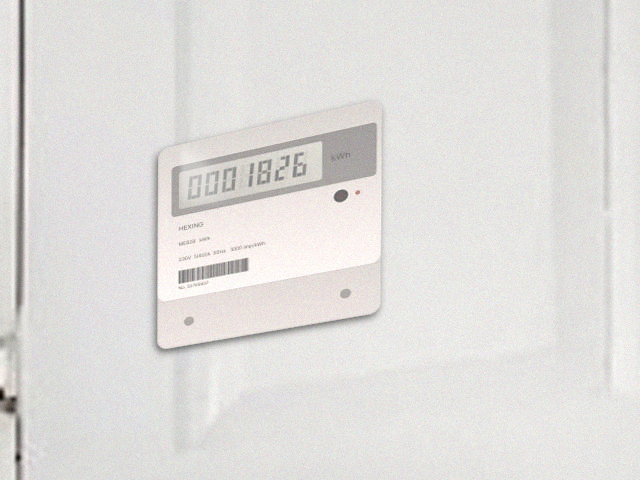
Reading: {"value": 1826, "unit": "kWh"}
